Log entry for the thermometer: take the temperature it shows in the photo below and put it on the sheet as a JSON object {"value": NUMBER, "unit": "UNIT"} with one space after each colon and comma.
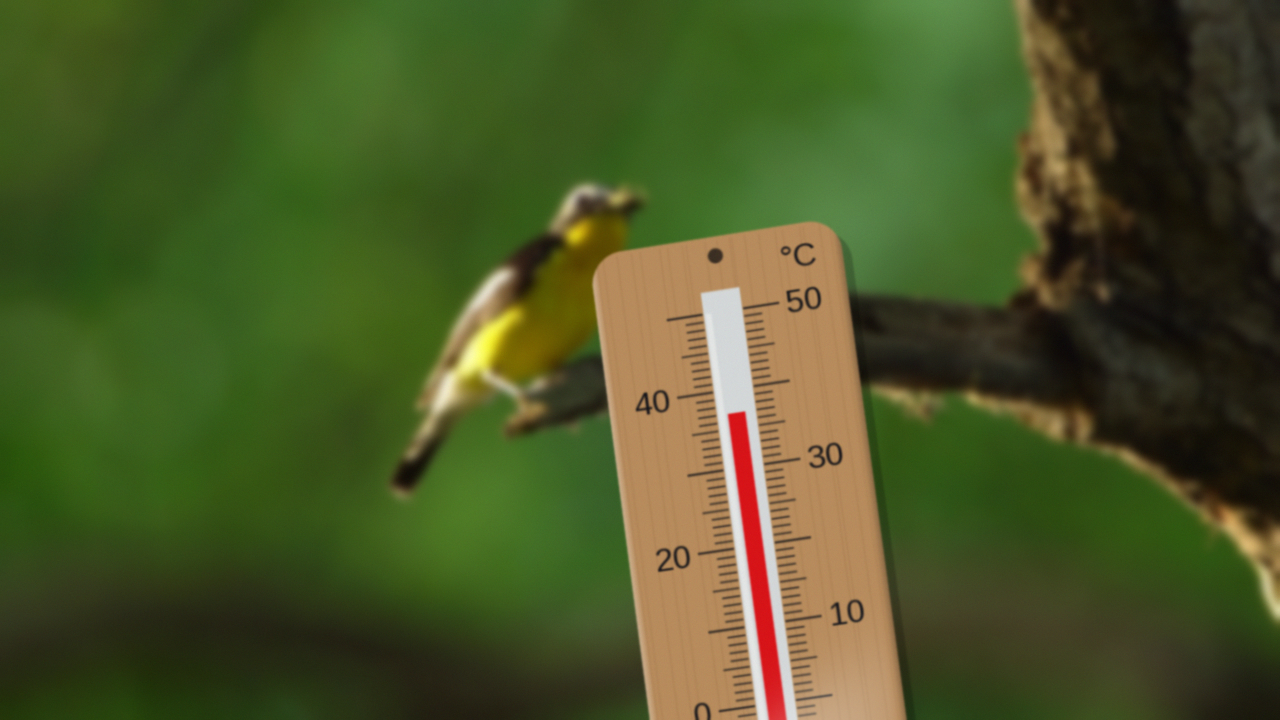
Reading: {"value": 37, "unit": "°C"}
